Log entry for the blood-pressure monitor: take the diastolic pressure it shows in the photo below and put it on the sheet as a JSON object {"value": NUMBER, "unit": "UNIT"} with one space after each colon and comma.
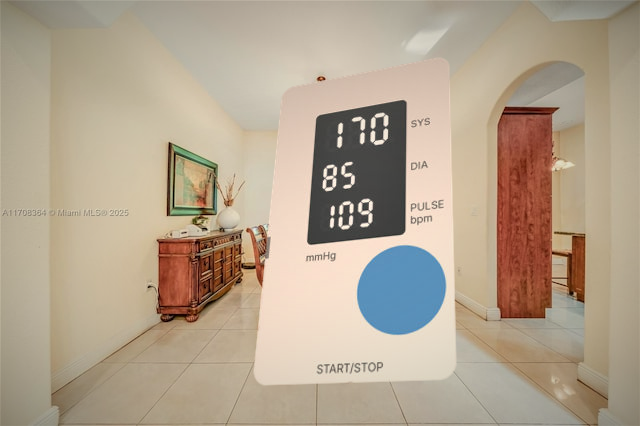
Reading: {"value": 85, "unit": "mmHg"}
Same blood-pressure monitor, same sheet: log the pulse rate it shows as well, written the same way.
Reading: {"value": 109, "unit": "bpm"}
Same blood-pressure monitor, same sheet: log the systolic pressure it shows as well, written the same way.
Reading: {"value": 170, "unit": "mmHg"}
